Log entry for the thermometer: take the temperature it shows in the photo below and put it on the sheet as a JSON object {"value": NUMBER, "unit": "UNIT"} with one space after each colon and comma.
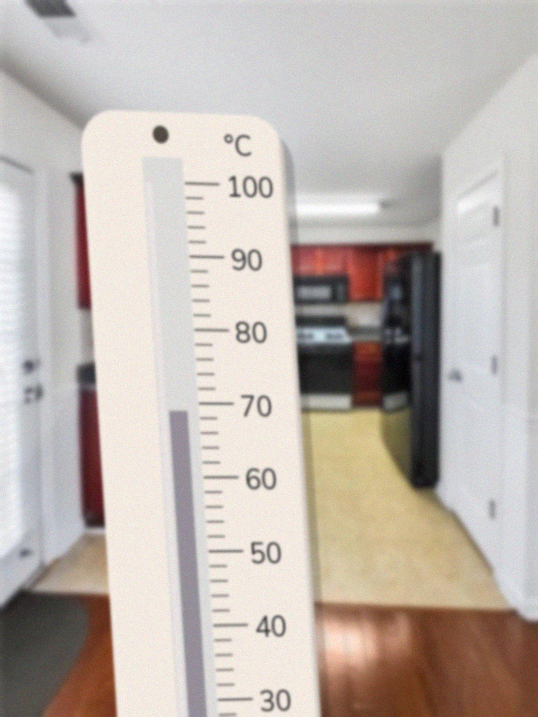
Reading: {"value": 69, "unit": "°C"}
